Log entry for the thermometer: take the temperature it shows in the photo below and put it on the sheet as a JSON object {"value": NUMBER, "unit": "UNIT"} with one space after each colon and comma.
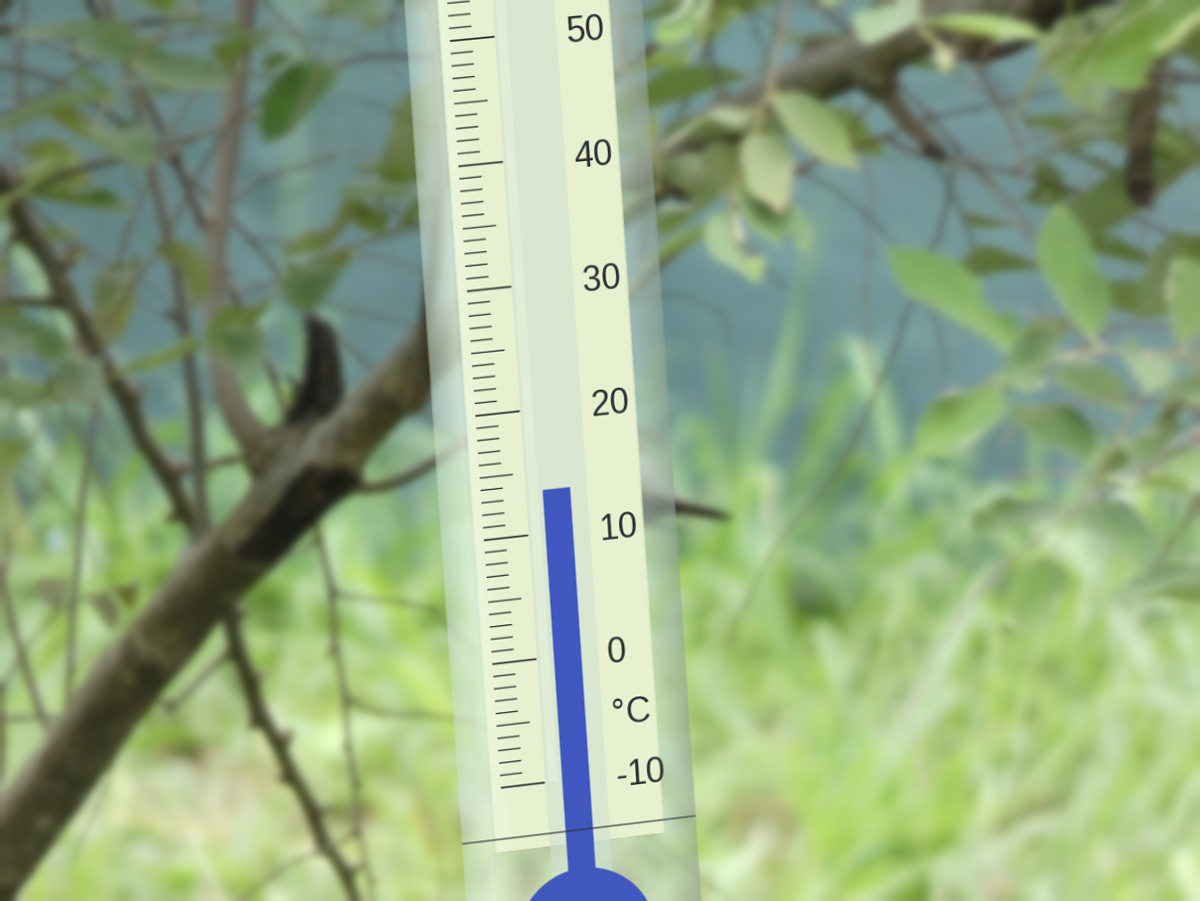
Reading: {"value": 13.5, "unit": "°C"}
